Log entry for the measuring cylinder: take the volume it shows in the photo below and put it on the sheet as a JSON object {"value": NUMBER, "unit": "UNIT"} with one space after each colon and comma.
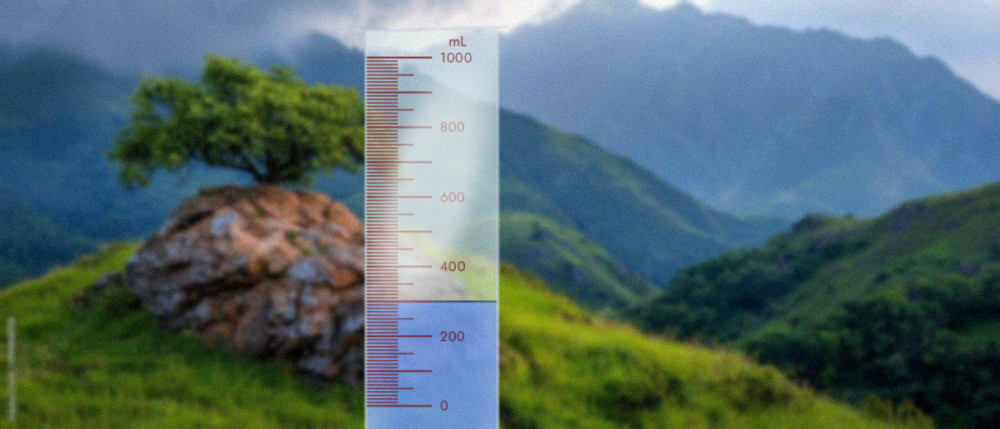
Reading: {"value": 300, "unit": "mL"}
